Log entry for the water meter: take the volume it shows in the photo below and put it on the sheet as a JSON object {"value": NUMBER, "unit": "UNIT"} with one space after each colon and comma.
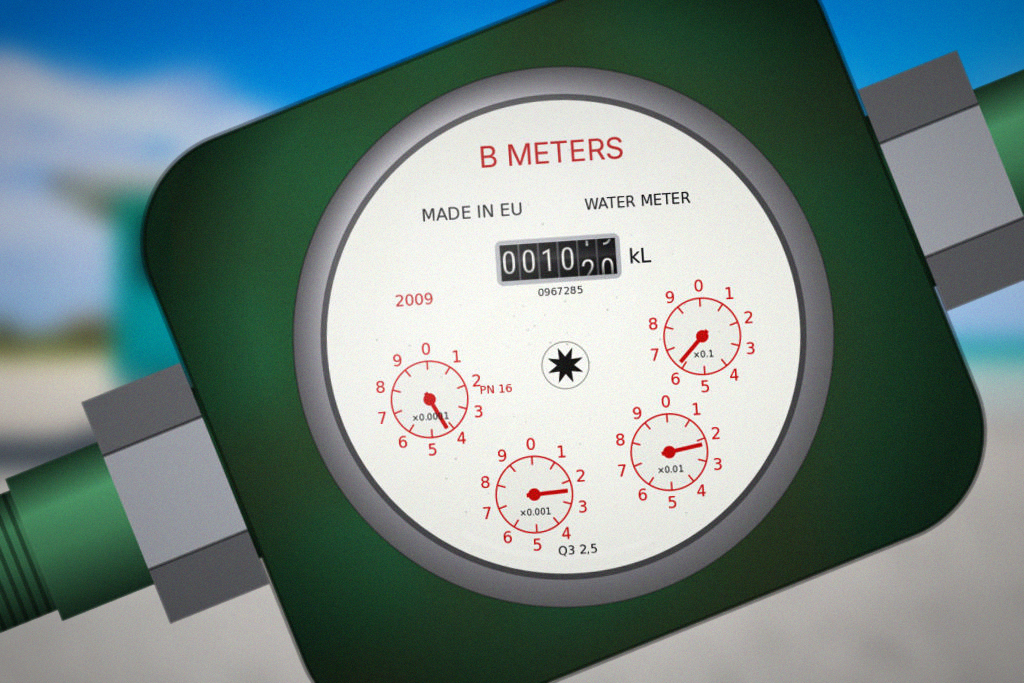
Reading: {"value": 1019.6224, "unit": "kL"}
